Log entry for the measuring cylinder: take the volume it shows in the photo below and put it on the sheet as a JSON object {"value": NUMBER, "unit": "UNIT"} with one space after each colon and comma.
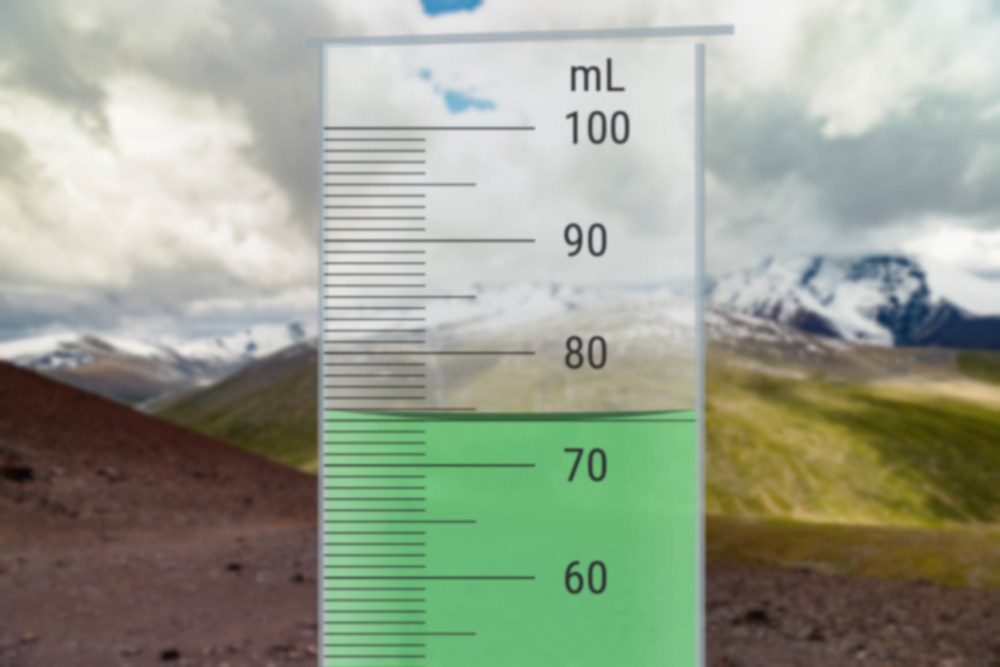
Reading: {"value": 74, "unit": "mL"}
